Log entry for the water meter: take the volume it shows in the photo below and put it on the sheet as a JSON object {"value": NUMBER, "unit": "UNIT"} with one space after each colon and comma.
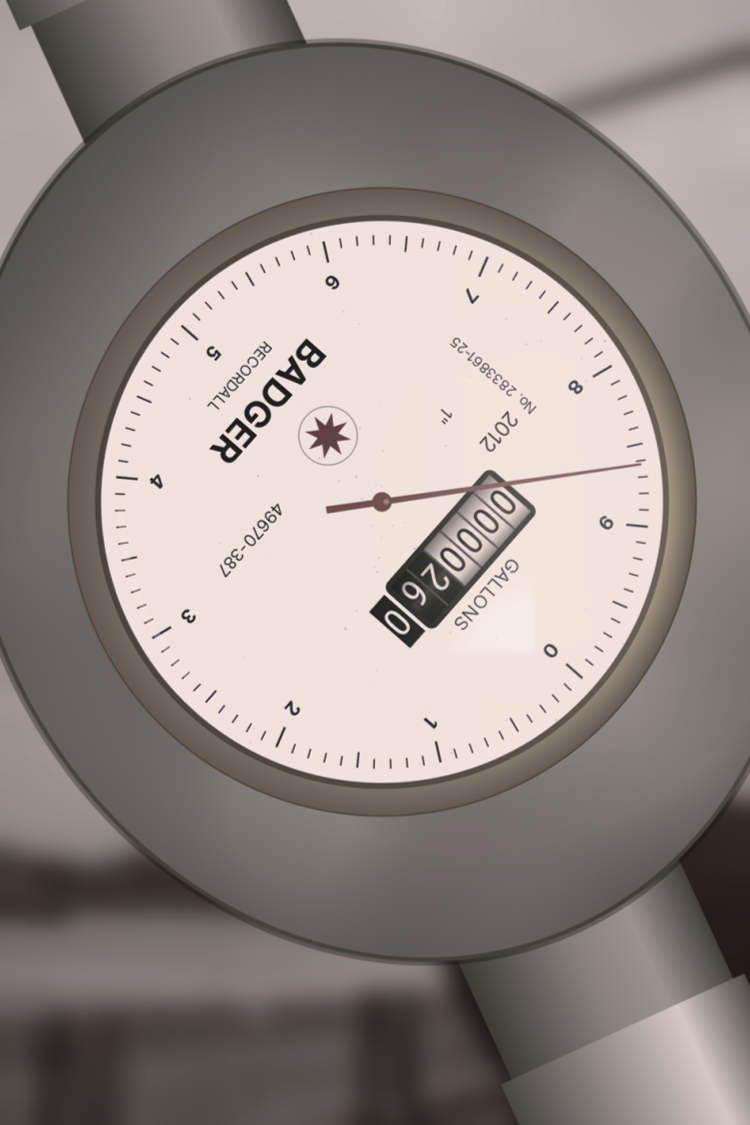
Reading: {"value": 258.6, "unit": "gal"}
